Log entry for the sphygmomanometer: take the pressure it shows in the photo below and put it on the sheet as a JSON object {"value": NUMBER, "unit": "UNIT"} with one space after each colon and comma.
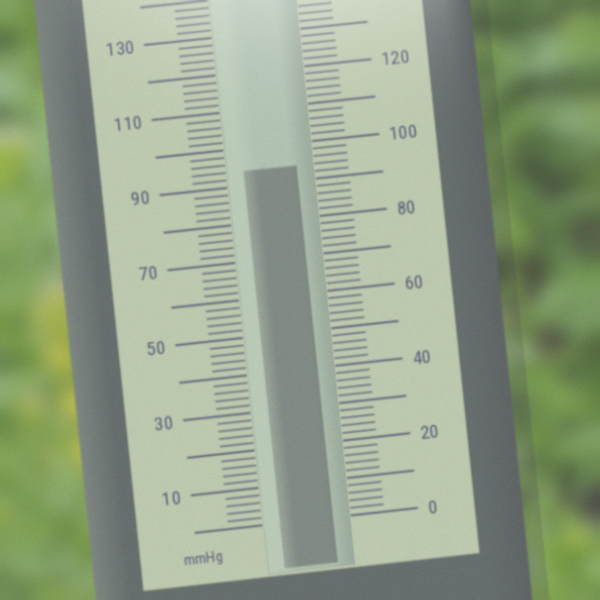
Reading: {"value": 94, "unit": "mmHg"}
